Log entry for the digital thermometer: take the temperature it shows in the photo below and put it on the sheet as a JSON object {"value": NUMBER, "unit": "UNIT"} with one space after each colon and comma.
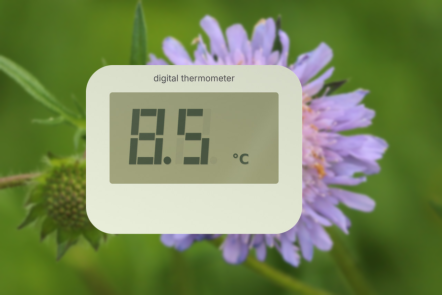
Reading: {"value": 8.5, "unit": "°C"}
